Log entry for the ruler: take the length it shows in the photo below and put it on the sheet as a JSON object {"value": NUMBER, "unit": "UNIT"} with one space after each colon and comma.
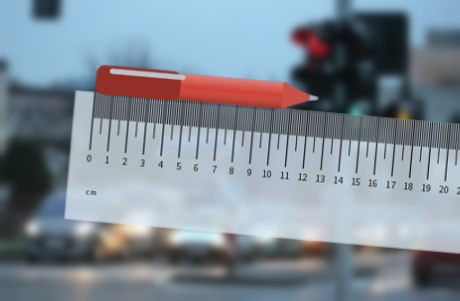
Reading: {"value": 12.5, "unit": "cm"}
